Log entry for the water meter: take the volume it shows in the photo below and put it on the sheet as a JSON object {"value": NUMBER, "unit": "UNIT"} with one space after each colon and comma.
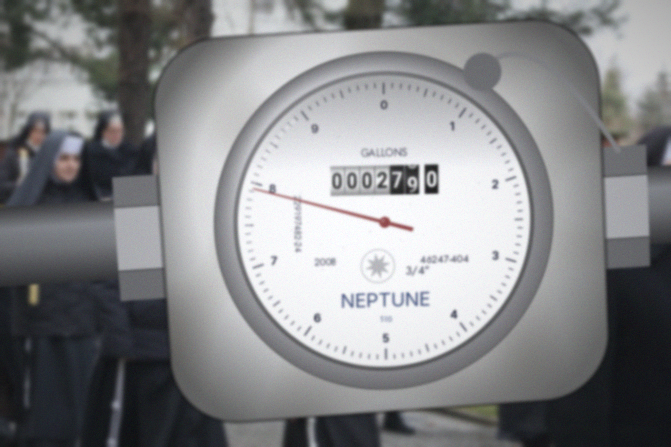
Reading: {"value": 2787.9, "unit": "gal"}
